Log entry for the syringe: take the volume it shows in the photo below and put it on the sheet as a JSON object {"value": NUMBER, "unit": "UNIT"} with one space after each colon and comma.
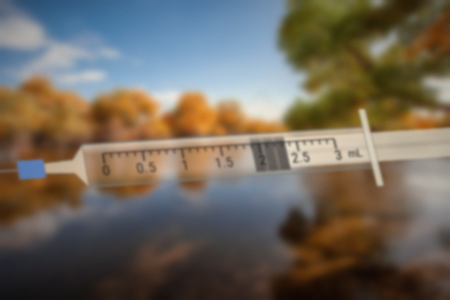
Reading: {"value": 1.9, "unit": "mL"}
